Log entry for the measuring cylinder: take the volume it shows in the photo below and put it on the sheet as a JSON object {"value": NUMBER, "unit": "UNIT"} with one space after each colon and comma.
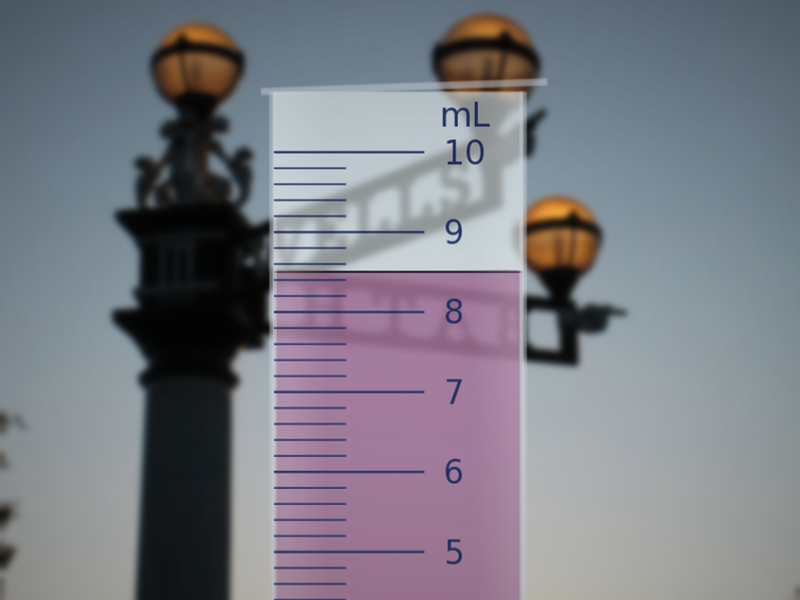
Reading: {"value": 8.5, "unit": "mL"}
